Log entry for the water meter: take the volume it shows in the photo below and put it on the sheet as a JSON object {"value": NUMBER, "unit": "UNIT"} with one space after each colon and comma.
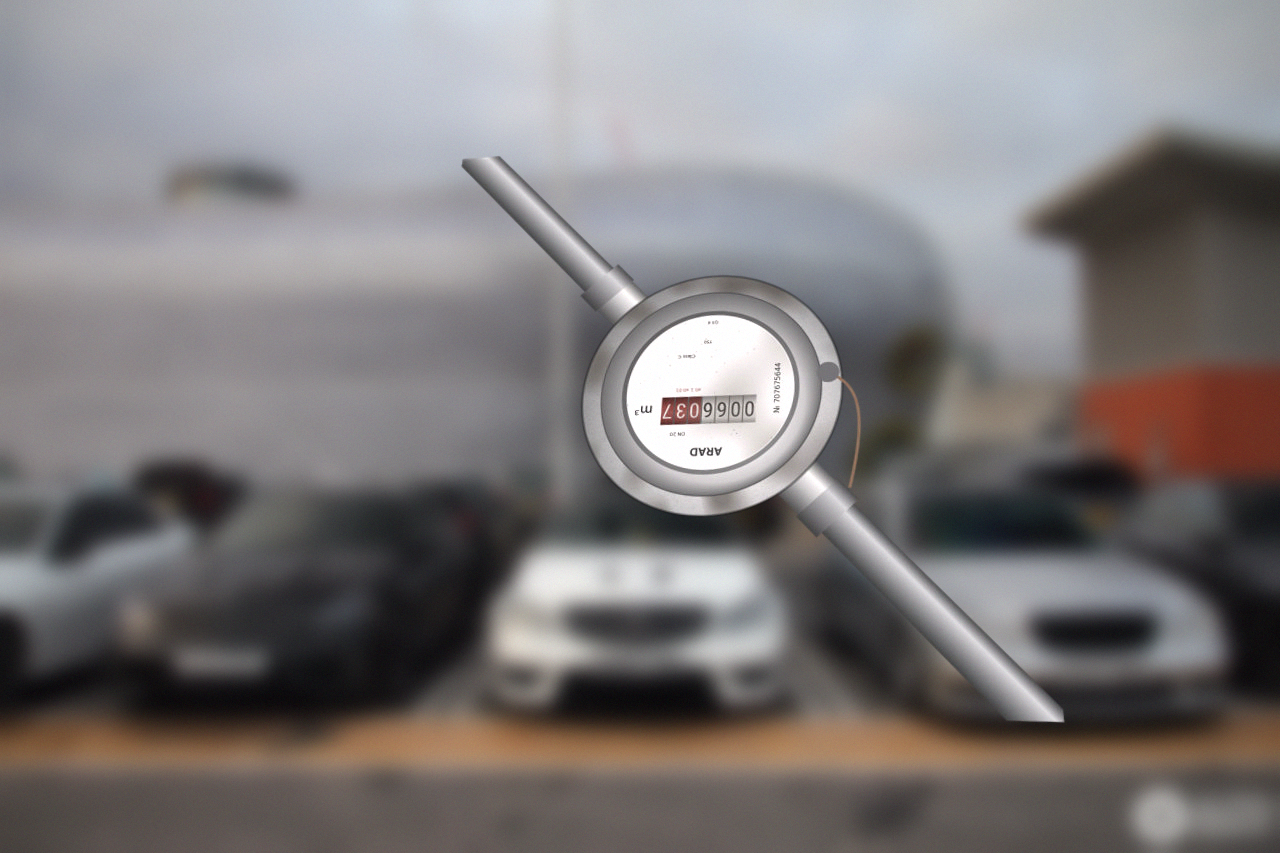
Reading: {"value": 66.037, "unit": "m³"}
